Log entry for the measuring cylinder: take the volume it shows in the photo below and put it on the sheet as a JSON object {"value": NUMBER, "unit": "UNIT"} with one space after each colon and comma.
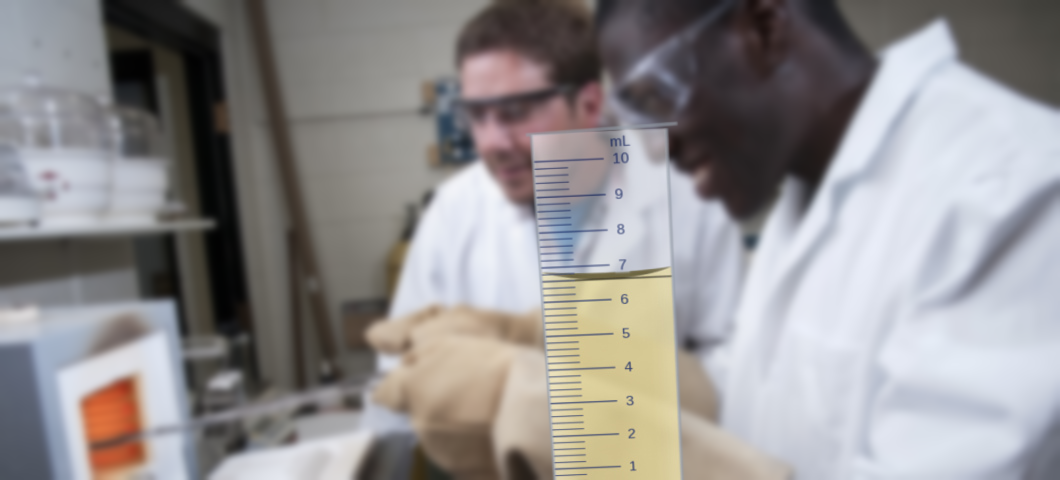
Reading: {"value": 6.6, "unit": "mL"}
